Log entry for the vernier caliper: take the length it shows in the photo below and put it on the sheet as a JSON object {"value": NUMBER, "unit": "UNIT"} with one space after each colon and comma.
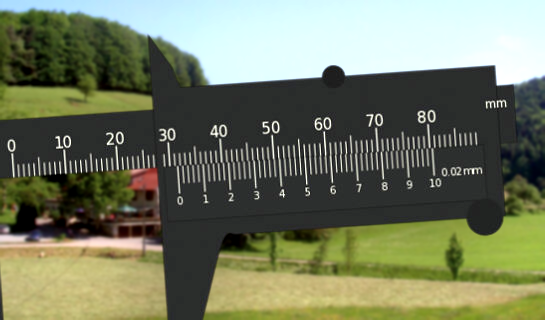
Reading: {"value": 31.5, "unit": "mm"}
